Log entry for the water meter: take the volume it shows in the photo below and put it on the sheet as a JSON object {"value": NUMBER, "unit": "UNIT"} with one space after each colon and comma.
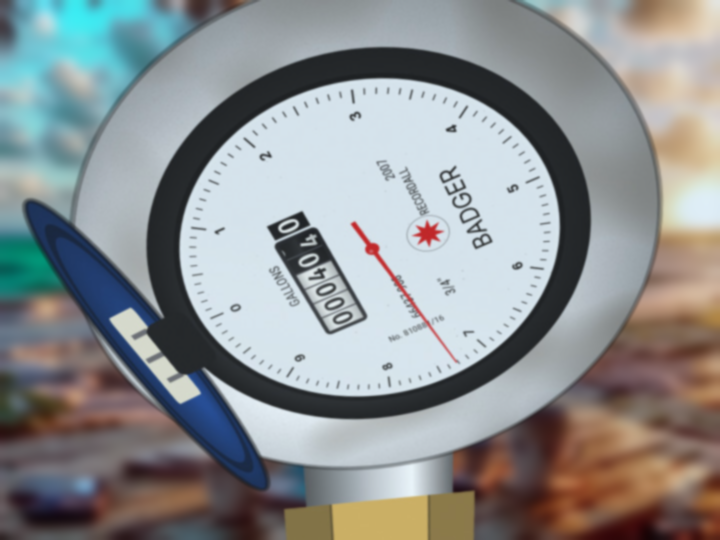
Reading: {"value": 4037.3, "unit": "gal"}
